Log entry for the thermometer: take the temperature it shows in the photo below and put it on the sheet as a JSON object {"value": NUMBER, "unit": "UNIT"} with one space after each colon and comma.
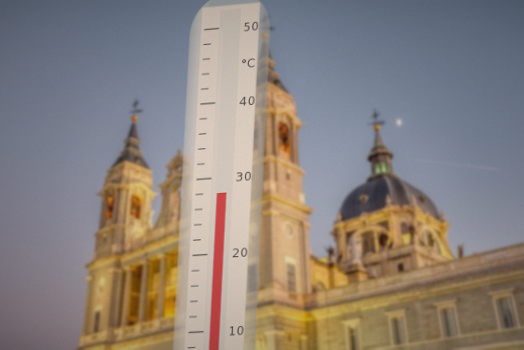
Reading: {"value": 28, "unit": "°C"}
